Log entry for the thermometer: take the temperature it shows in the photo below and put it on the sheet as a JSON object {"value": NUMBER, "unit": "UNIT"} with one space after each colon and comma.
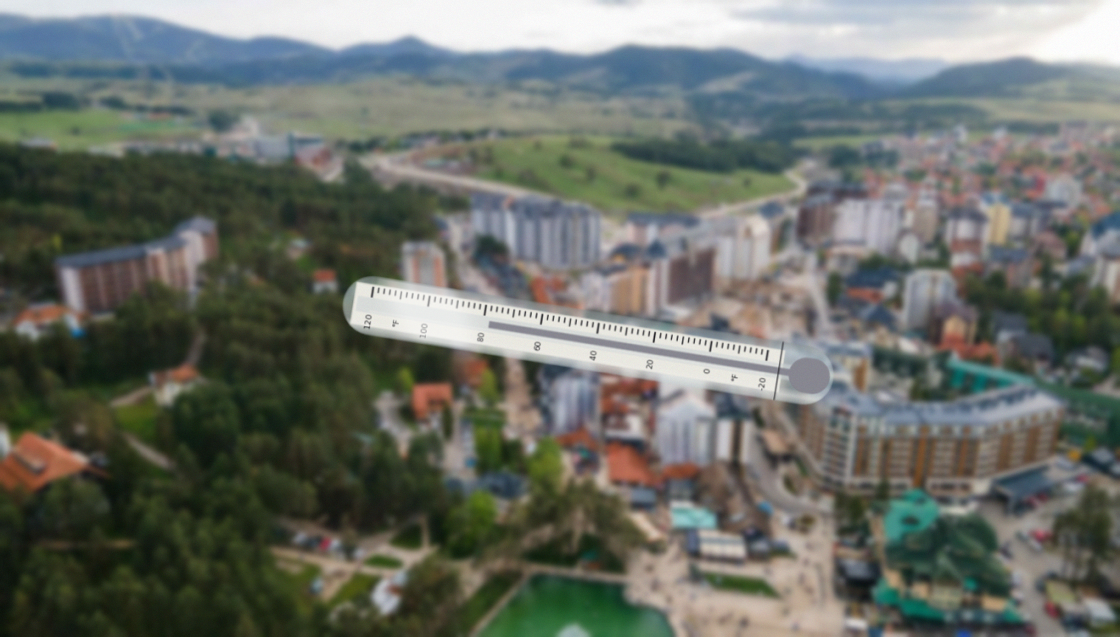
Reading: {"value": 78, "unit": "°F"}
